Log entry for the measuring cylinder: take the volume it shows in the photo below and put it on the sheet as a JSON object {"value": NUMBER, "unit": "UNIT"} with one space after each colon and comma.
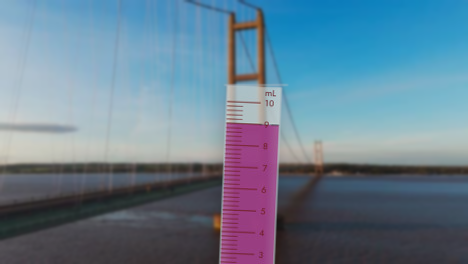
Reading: {"value": 9, "unit": "mL"}
